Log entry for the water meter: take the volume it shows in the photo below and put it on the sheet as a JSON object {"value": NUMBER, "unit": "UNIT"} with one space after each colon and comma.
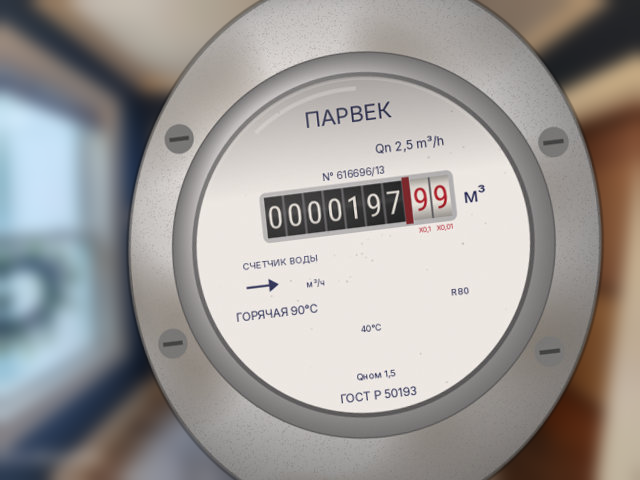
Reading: {"value": 197.99, "unit": "m³"}
